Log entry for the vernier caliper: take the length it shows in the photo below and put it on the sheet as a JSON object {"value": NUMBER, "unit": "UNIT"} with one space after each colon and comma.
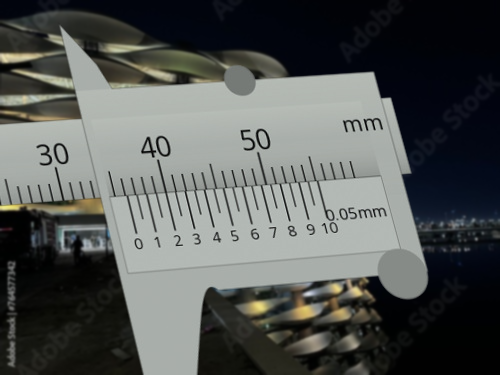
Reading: {"value": 36.2, "unit": "mm"}
